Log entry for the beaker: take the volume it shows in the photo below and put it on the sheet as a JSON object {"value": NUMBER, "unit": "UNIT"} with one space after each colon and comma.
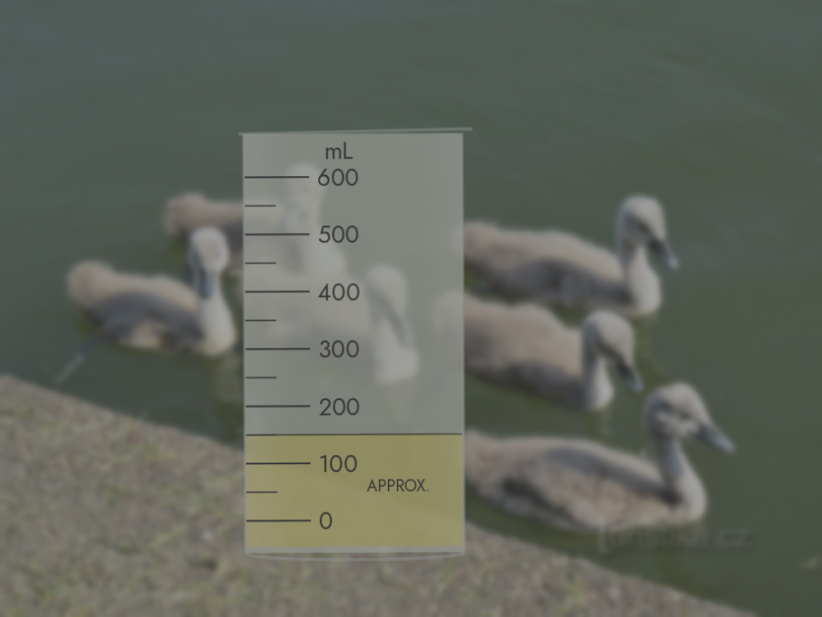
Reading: {"value": 150, "unit": "mL"}
